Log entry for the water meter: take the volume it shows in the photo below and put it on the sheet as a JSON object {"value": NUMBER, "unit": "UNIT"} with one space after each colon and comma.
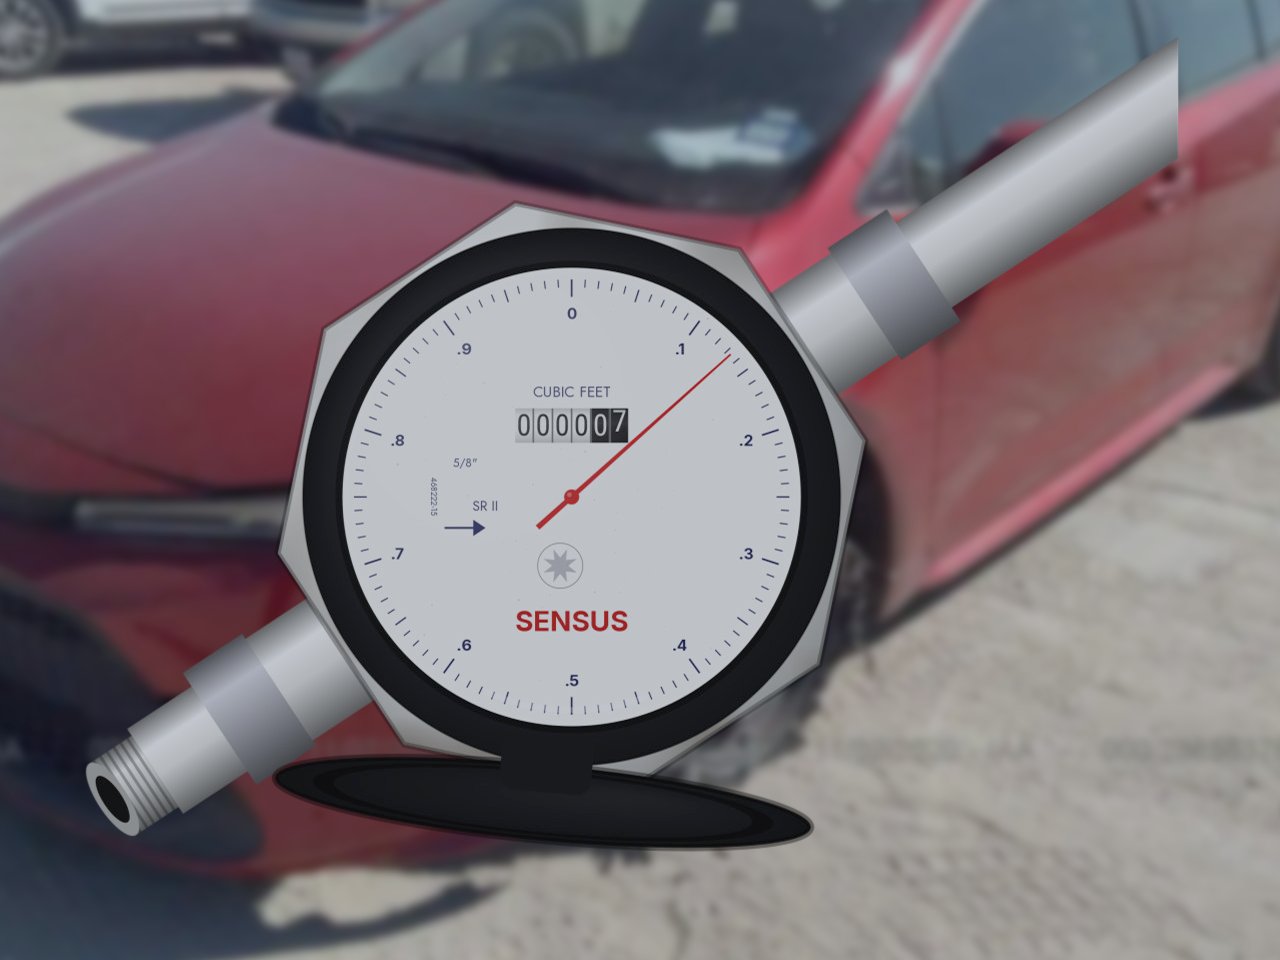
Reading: {"value": 7.13, "unit": "ft³"}
